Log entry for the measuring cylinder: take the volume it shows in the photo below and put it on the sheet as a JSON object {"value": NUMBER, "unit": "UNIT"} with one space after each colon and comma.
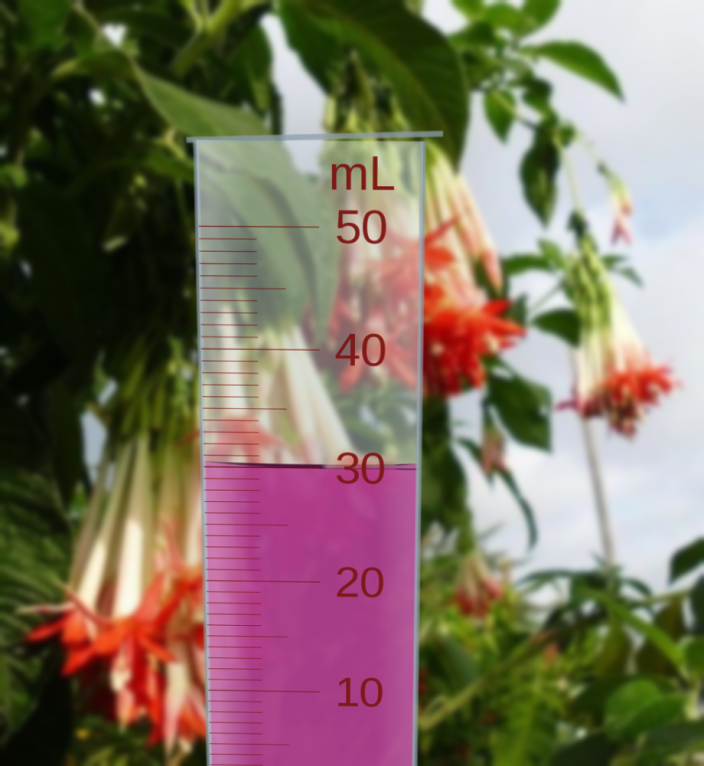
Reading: {"value": 30, "unit": "mL"}
